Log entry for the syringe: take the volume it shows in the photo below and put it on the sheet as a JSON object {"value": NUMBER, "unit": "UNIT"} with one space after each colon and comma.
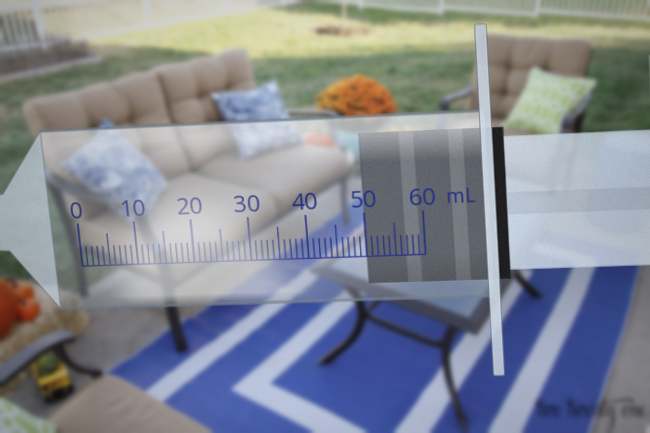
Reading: {"value": 50, "unit": "mL"}
